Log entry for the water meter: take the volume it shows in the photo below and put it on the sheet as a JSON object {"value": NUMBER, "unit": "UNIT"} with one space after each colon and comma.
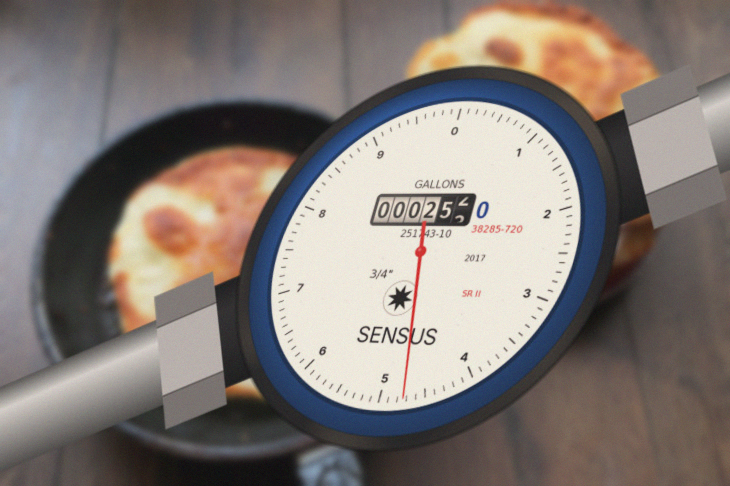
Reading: {"value": 2524.7, "unit": "gal"}
